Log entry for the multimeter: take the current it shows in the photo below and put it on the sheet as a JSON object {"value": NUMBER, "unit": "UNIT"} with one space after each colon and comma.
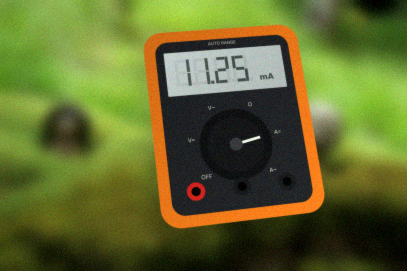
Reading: {"value": 11.25, "unit": "mA"}
